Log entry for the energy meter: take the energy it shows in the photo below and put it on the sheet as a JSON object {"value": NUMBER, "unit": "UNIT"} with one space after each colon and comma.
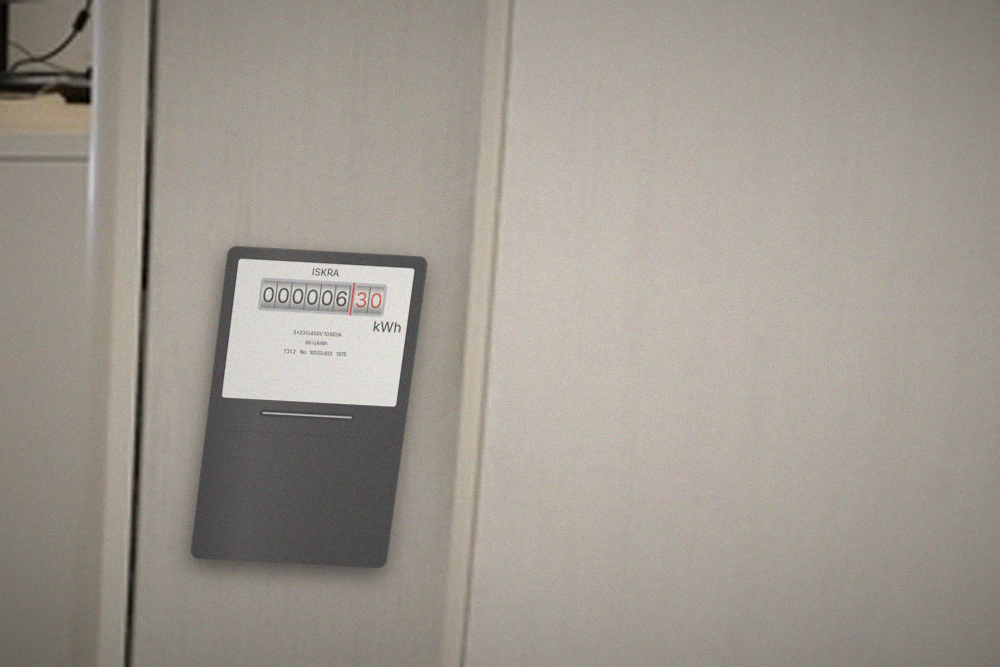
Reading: {"value": 6.30, "unit": "kWh"}
